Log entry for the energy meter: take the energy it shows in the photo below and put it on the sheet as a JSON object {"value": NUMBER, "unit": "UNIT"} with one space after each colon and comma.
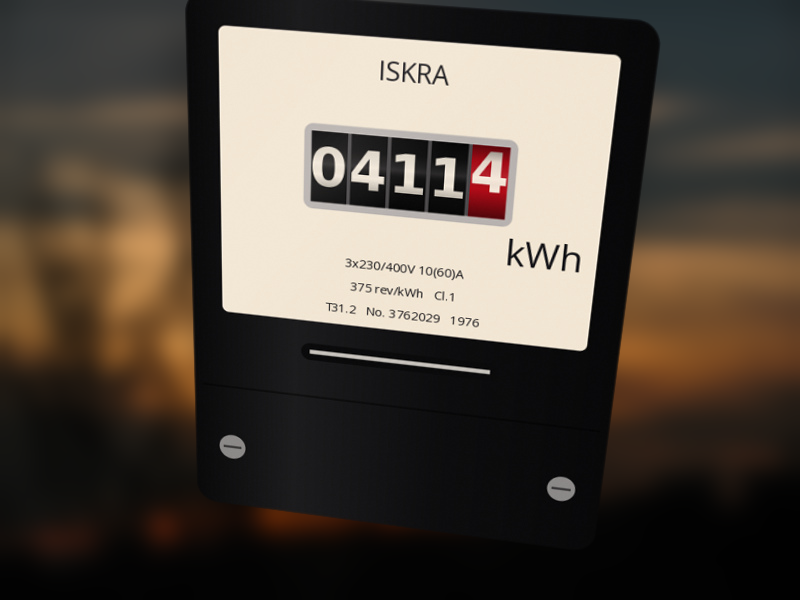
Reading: {"value": 411.4, "unit": "kWh"}
